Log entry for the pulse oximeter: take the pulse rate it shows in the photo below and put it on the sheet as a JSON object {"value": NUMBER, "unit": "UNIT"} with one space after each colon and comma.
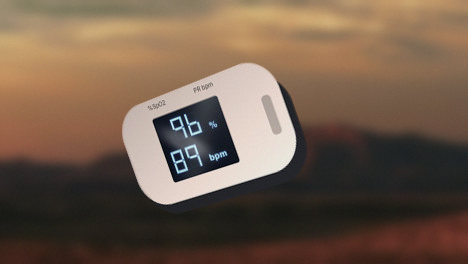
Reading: {"value": 89, "unit": "bpm"}
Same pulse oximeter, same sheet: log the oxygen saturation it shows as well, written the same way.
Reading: {"value": 96, "unit": "%"}
